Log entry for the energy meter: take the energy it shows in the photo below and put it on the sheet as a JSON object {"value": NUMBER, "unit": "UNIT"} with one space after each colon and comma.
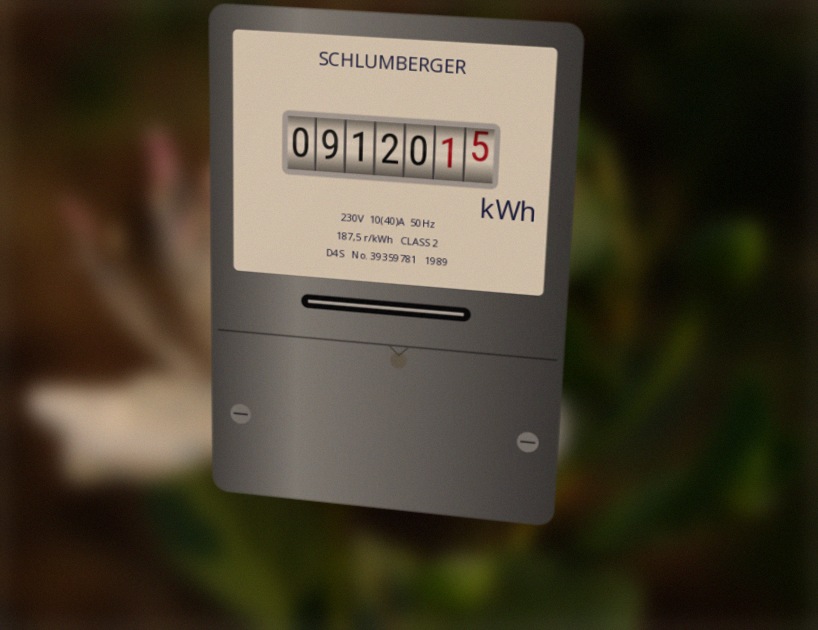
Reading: {"value": 9120.15, "unit": "kWh"}
